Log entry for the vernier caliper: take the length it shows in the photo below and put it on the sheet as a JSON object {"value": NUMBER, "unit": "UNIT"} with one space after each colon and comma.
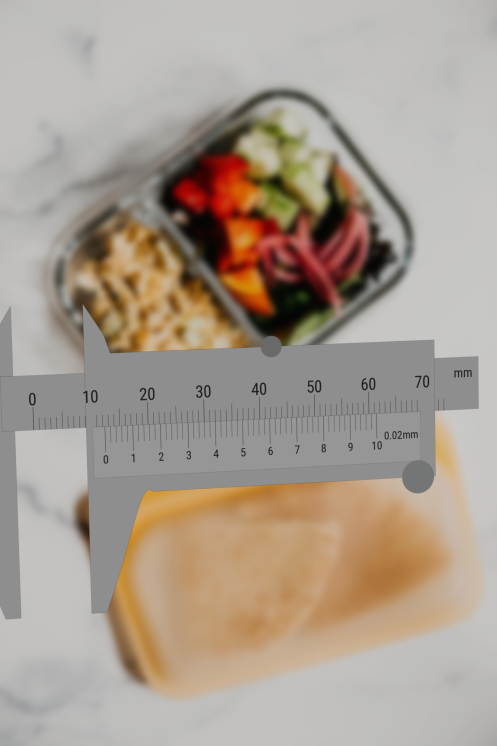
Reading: {"value": 12.4, "unit": "mm"}
